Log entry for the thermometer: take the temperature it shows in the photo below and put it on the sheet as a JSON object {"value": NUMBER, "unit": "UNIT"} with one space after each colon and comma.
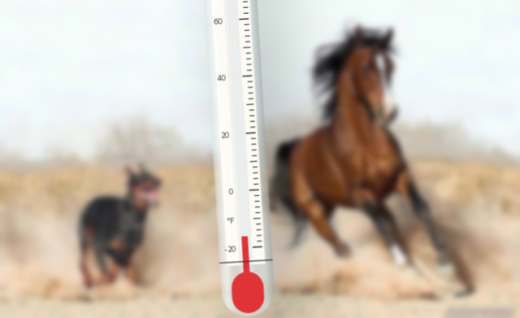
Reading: {"value": -16, "unit": "°F"}
